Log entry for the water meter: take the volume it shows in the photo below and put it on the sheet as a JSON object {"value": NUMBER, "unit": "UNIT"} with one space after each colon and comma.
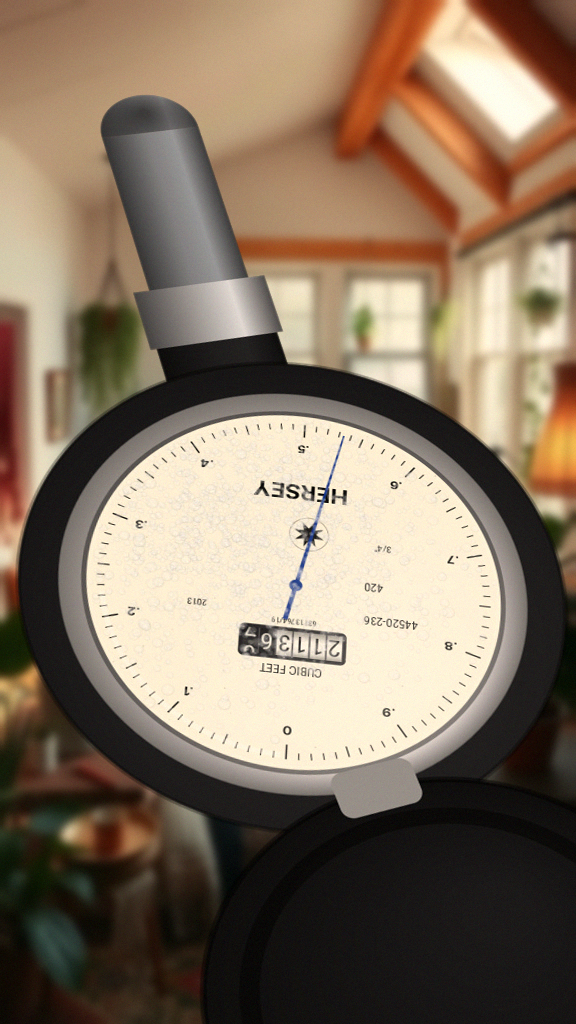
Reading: {"value": 211366.53, "unit": "ft³"}
